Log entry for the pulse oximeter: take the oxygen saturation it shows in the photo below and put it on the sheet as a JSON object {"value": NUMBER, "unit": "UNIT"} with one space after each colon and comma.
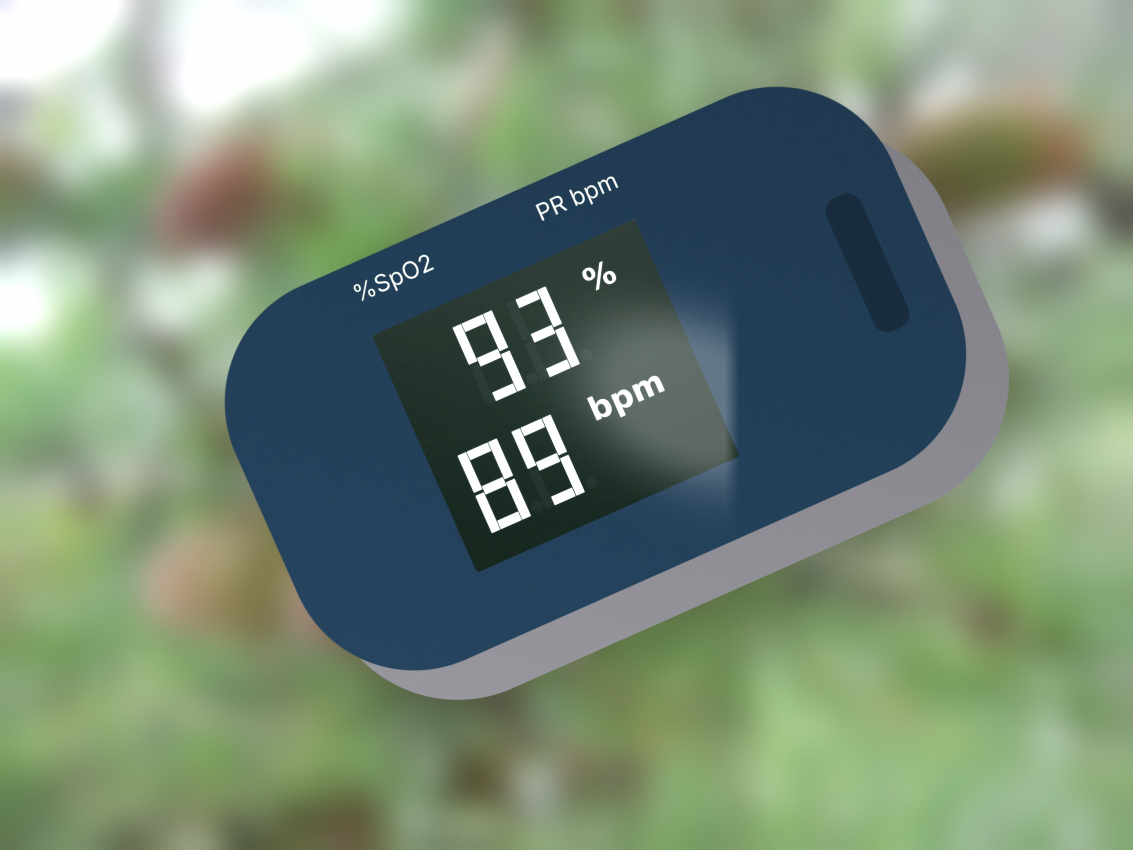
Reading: {"value": 93, "unit": "%"}
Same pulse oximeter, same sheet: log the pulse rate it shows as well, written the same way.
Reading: {"value": 89, "unit": "bpm"}
